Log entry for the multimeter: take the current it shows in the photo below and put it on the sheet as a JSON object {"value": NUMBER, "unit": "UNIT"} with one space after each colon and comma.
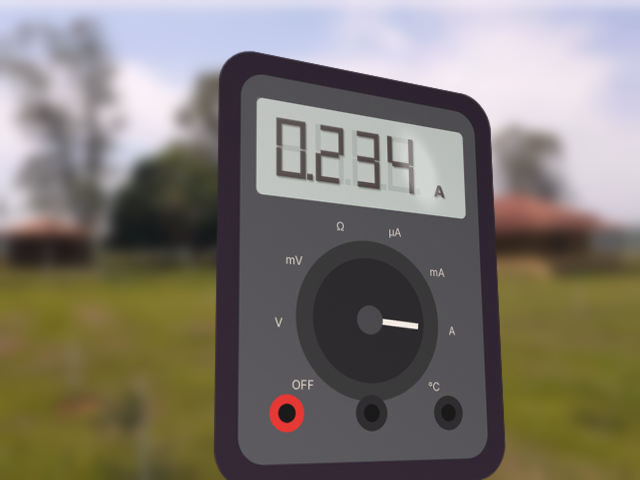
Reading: {"value": 0.234, "unit": "A"}
